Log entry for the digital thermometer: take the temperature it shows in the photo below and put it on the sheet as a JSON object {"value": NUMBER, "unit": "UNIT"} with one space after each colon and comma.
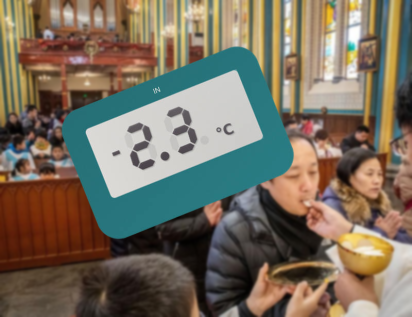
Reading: {"value": -2.3, "unit": "°C"}
